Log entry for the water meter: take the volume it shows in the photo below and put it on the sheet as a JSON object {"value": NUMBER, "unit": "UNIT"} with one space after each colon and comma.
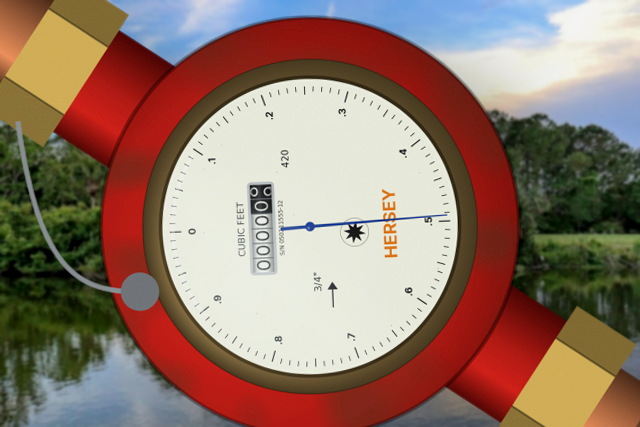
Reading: {"value": 8.49, "unit": "ft³"}
